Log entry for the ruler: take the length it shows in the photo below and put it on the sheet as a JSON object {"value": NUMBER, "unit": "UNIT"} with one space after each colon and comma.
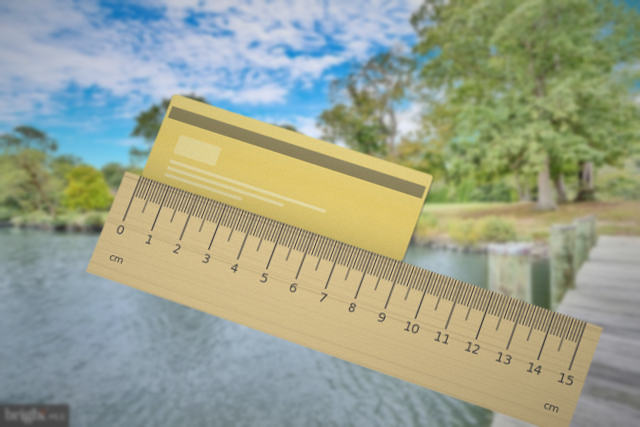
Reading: {"value": 9, "unit": "cm"}
